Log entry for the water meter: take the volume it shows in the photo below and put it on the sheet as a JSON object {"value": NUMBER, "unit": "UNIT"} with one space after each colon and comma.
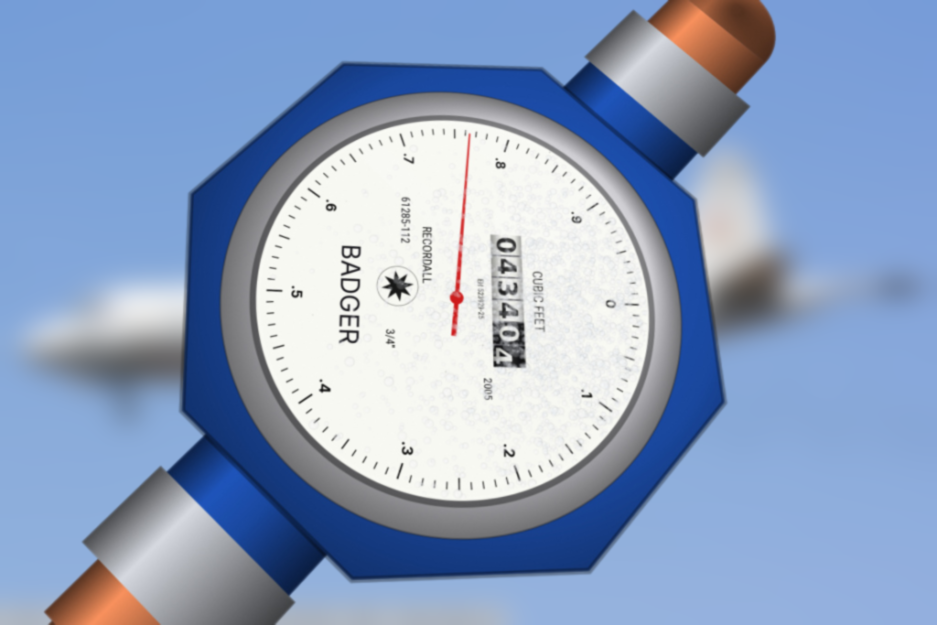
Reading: {"value": 43403.76, "unit": "ft³"}
